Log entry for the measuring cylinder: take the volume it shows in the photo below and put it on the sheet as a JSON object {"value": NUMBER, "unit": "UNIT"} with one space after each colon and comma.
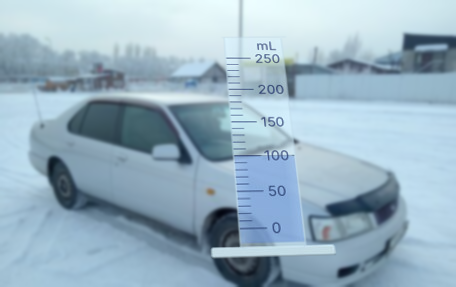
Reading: {"value": 100, "unit": "mL"}
